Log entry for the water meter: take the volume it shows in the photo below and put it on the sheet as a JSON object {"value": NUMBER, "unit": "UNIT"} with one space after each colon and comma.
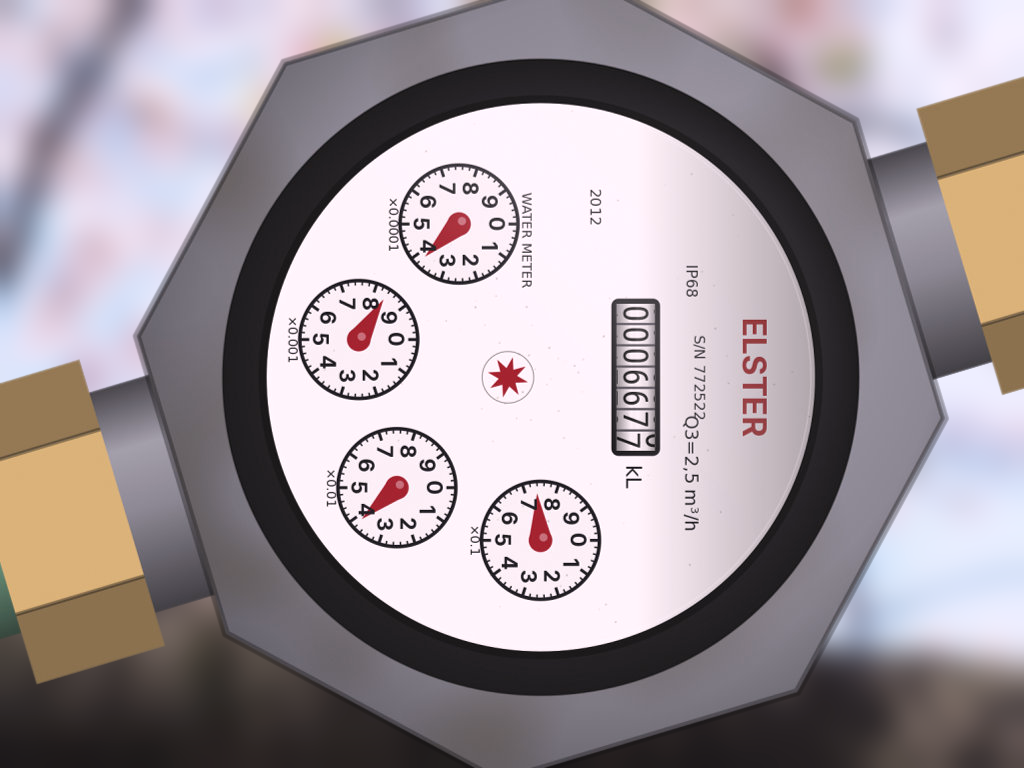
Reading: {"value": 6676.7383, "unit": "kL"}
